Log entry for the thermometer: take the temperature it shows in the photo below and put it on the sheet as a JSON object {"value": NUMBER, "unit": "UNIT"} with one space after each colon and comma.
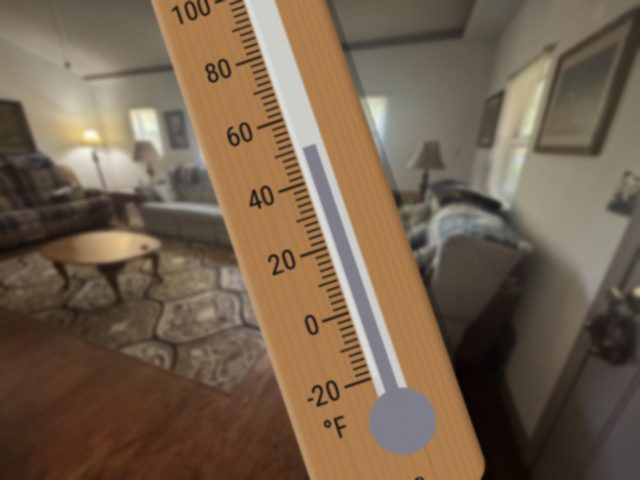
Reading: {"value": 50, "unit": "°F"}
